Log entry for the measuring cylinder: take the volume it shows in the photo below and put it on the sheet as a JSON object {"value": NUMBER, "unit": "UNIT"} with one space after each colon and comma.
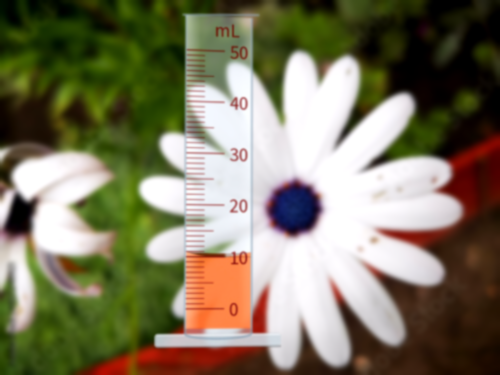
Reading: {"value": 10, "unit": "mL"}
